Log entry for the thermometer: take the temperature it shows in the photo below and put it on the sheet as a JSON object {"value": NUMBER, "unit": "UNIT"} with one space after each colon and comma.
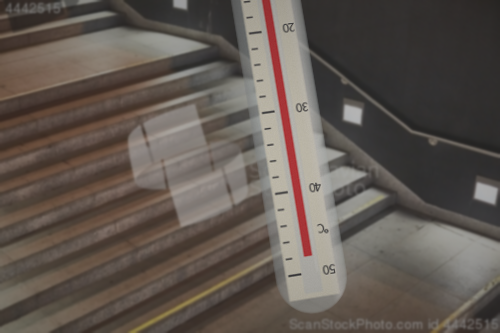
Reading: {"value": 48, "unit": "°C"}
